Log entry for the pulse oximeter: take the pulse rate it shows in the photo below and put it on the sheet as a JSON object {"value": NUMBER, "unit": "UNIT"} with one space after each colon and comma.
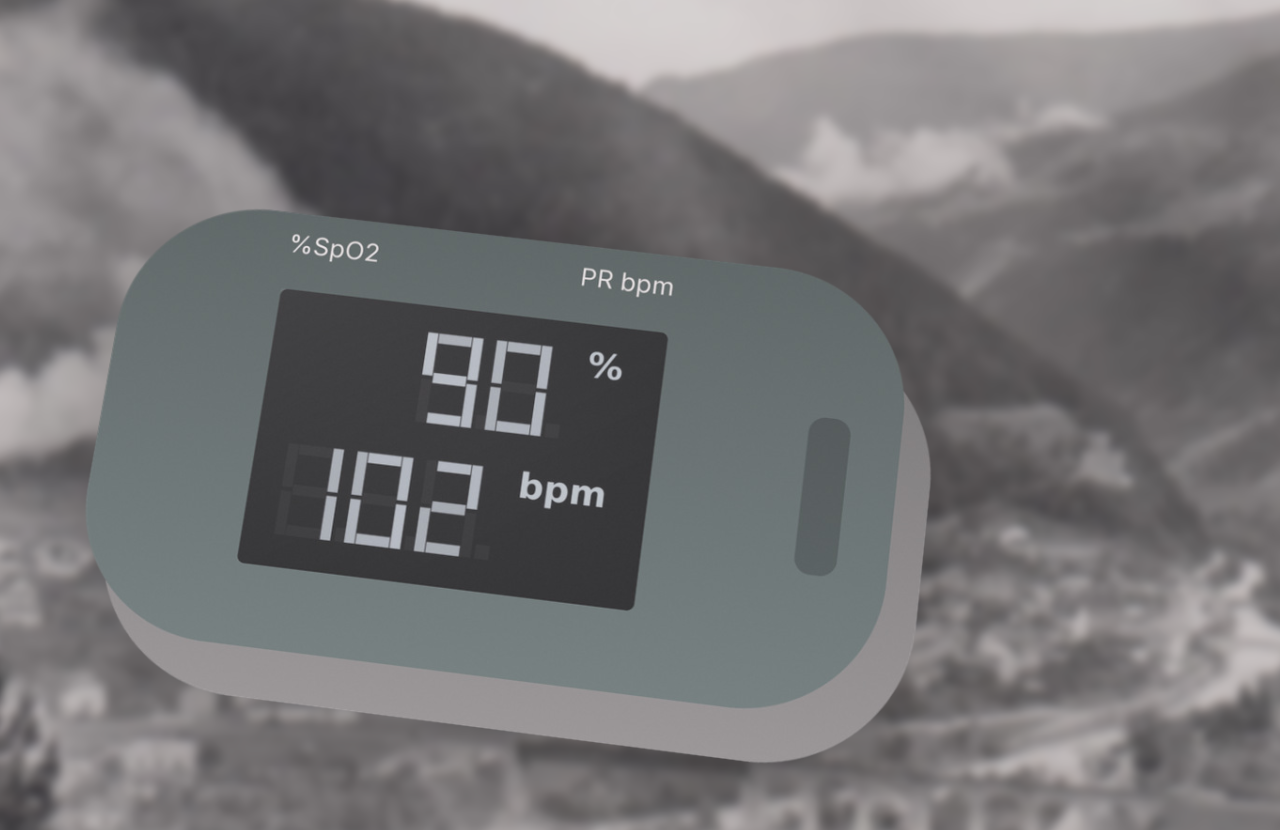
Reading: {"value": 102, "unit": "bpm"}
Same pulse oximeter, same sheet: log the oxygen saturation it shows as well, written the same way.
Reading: {"value": 90, "unit": "%"}
